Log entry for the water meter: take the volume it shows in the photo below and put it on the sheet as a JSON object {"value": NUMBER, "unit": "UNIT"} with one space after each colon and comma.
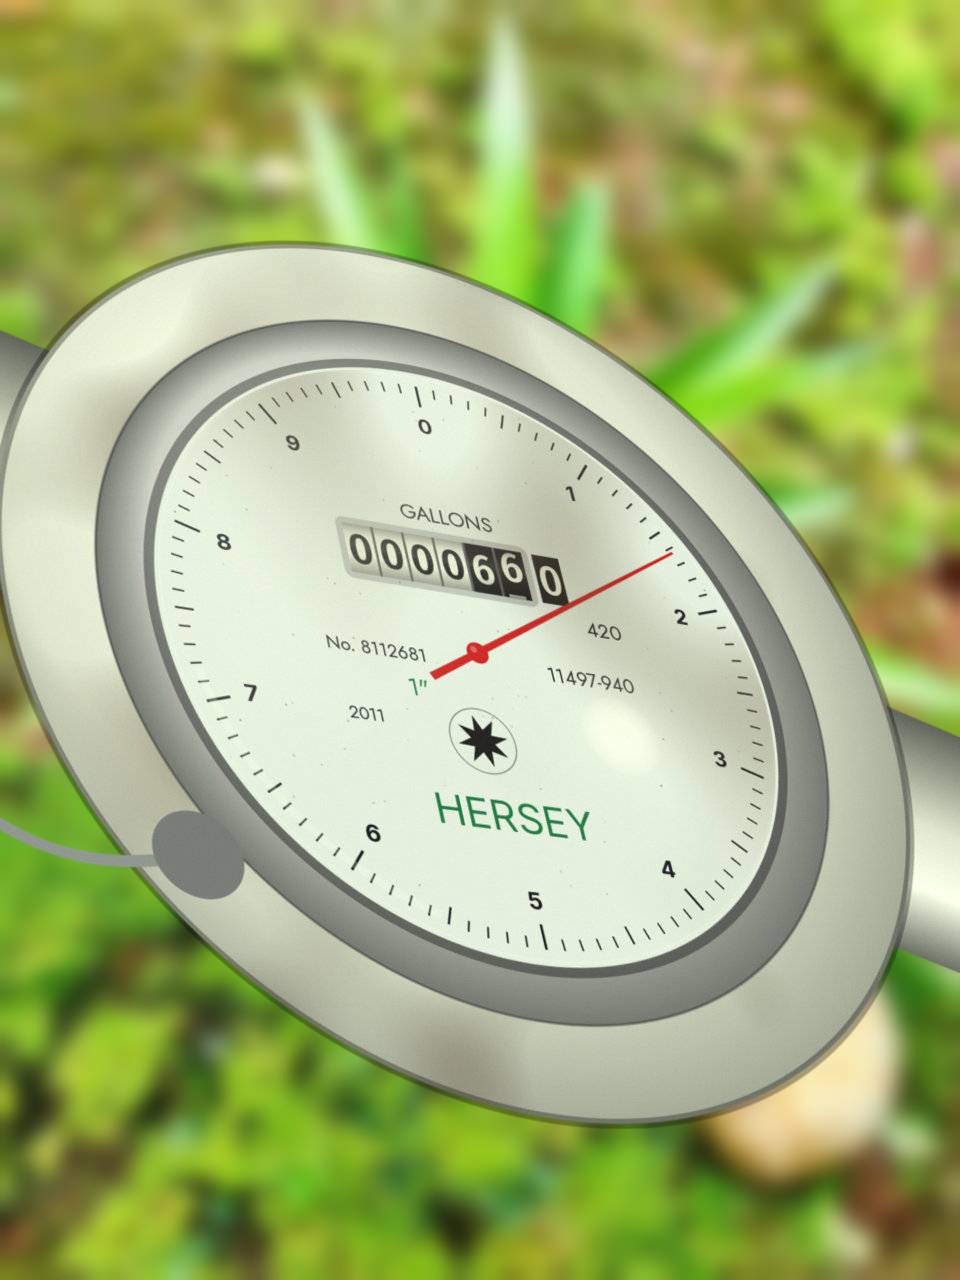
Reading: {"value": 661.6, "unit": "gal"}
